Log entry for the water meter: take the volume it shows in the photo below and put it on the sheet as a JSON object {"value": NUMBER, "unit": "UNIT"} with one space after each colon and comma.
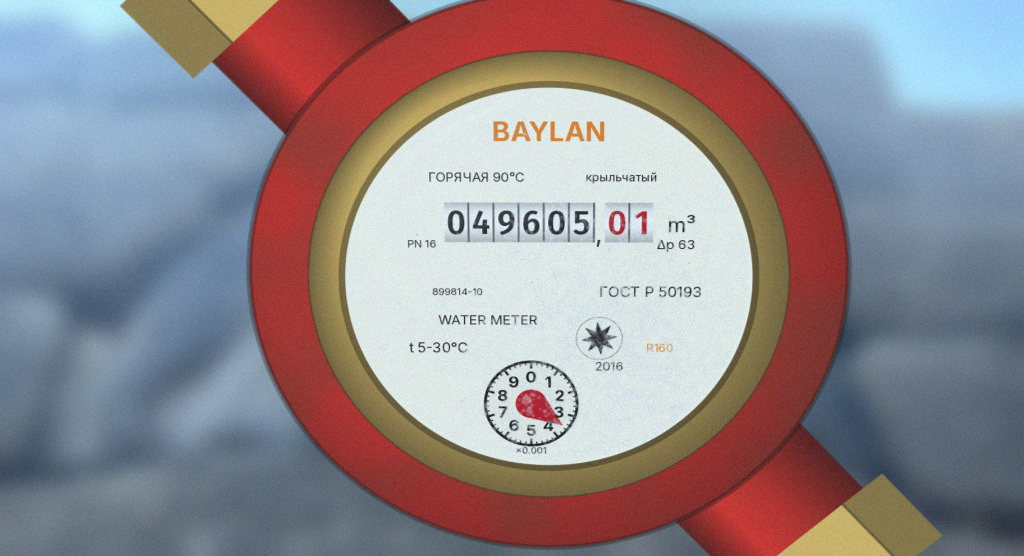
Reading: {"value": 49605.013, "unit": "m³"}
